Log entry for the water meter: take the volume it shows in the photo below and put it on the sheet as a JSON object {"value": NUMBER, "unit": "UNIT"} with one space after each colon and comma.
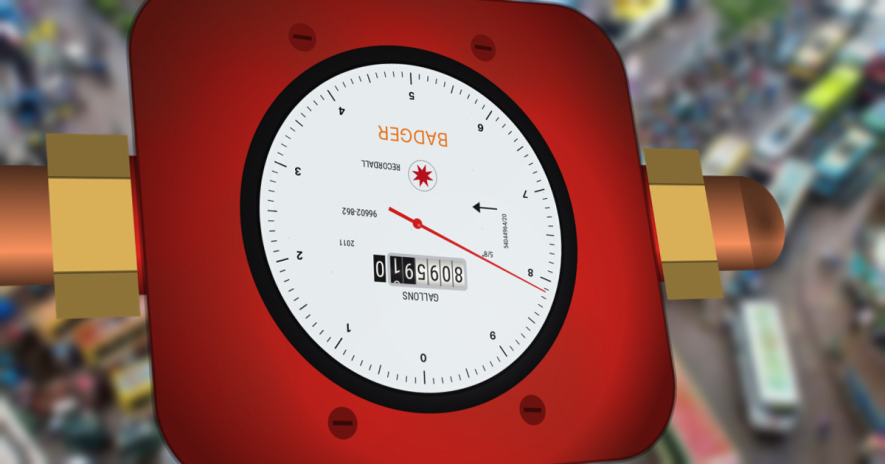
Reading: {"value": 8095908.1, "unit": "gal"}
